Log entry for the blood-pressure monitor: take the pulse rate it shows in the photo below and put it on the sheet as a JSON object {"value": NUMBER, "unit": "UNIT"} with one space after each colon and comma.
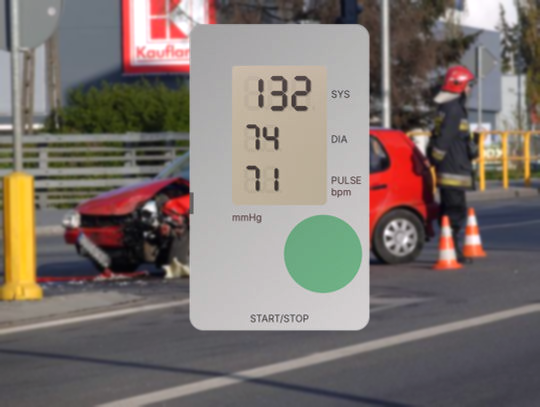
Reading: {"value": 71, "unit": "bpm"}
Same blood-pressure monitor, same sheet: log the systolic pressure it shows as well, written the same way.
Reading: {"value": 132, "unit": "mmHg"}
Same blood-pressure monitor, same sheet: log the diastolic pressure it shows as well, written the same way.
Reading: {"value": 74, "unit": "mmHg"}
